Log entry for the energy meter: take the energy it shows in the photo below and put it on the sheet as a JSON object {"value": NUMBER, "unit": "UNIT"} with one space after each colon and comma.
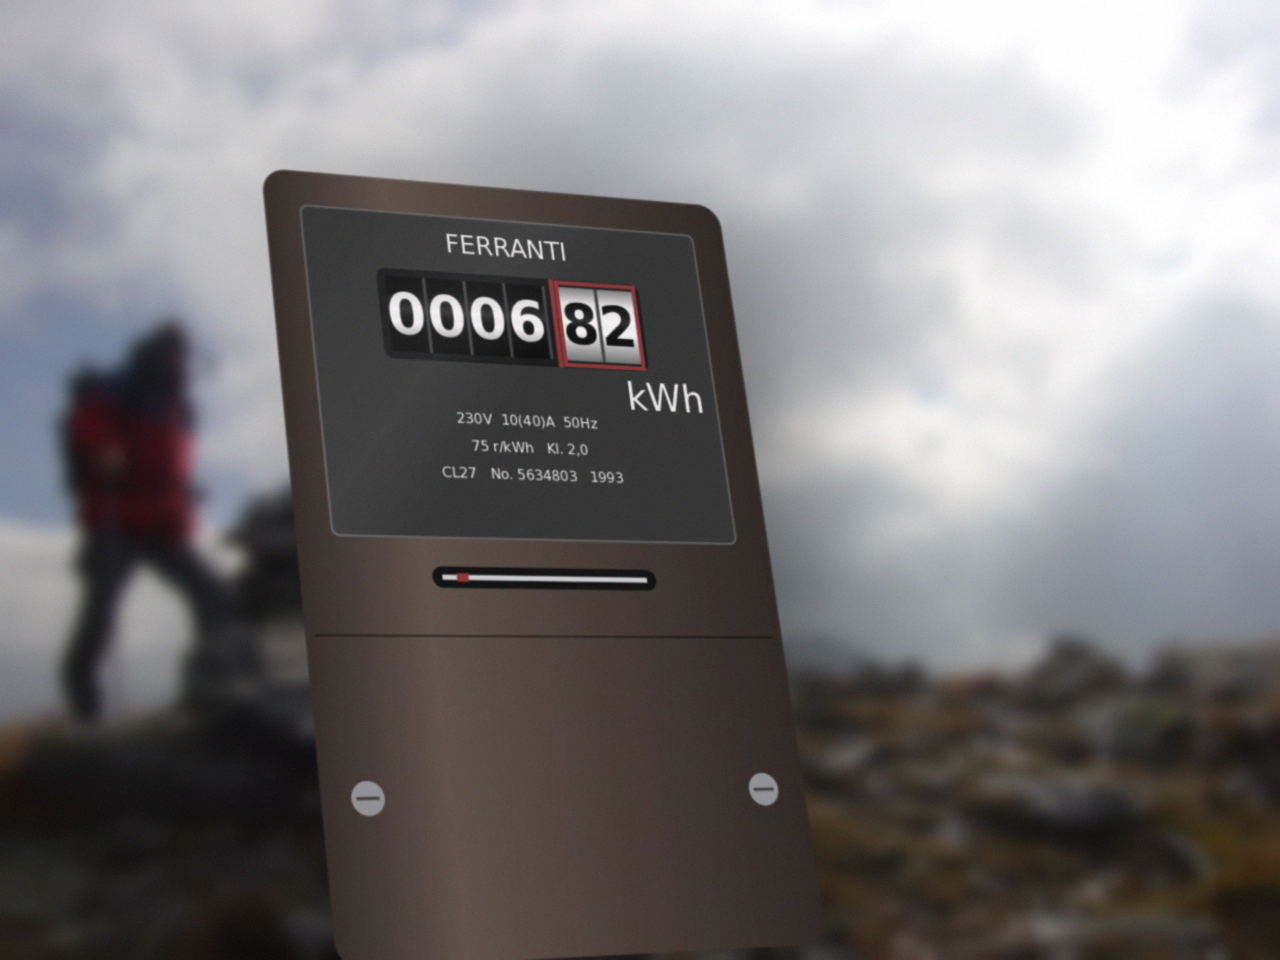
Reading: {"value": 6.82, "unit": "kWh"}
